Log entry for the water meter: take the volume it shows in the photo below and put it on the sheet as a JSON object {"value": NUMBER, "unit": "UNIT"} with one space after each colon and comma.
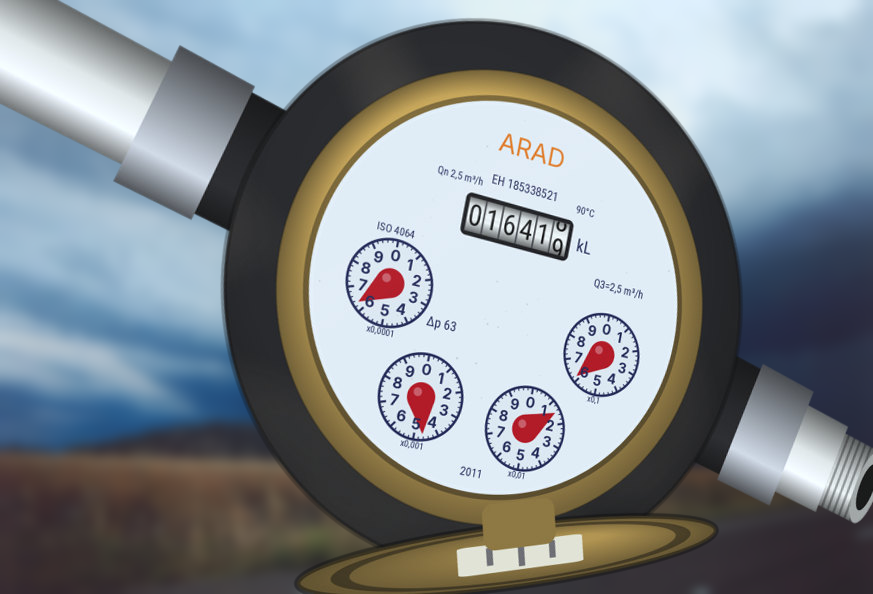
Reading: {"value": 16418.6146, "unit": "kL"}
